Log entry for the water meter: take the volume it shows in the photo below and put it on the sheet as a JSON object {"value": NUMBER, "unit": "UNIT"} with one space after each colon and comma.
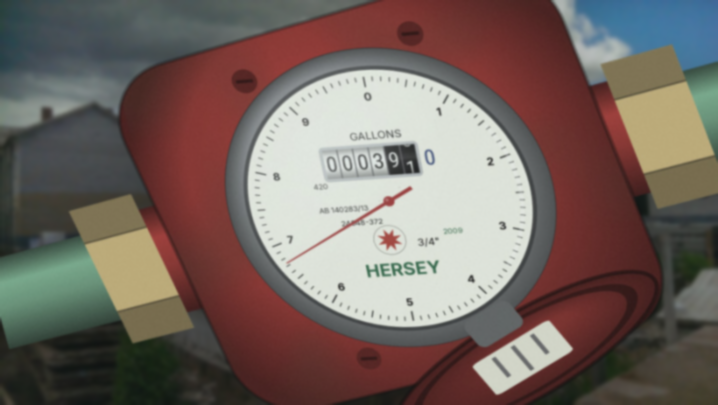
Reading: {"value": 3906.7, "unit": "gal"}
